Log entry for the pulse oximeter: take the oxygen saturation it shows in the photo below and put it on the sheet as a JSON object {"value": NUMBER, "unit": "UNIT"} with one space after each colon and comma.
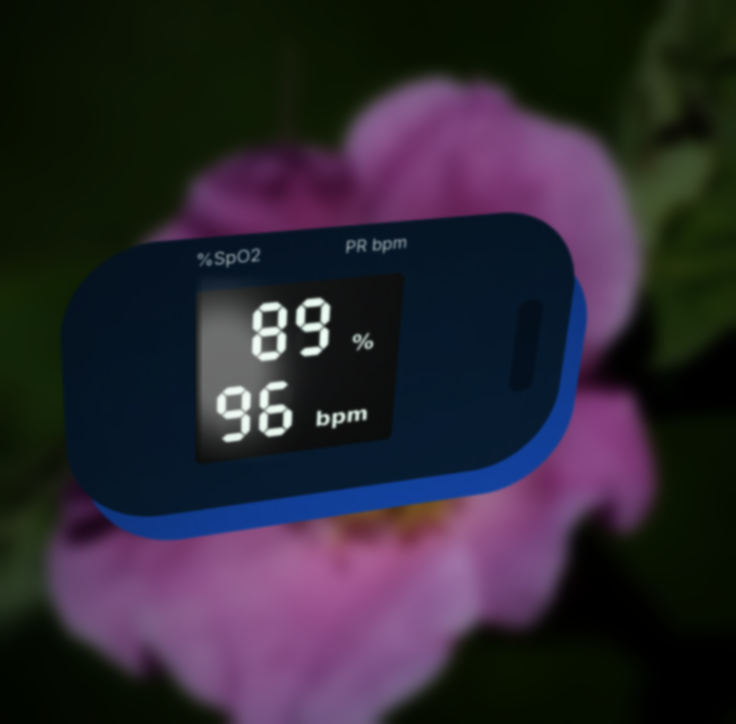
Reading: {"value": 89, "unit": "%"}
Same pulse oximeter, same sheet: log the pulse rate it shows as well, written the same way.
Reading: {"value": 96, "unit": "bpm"}
